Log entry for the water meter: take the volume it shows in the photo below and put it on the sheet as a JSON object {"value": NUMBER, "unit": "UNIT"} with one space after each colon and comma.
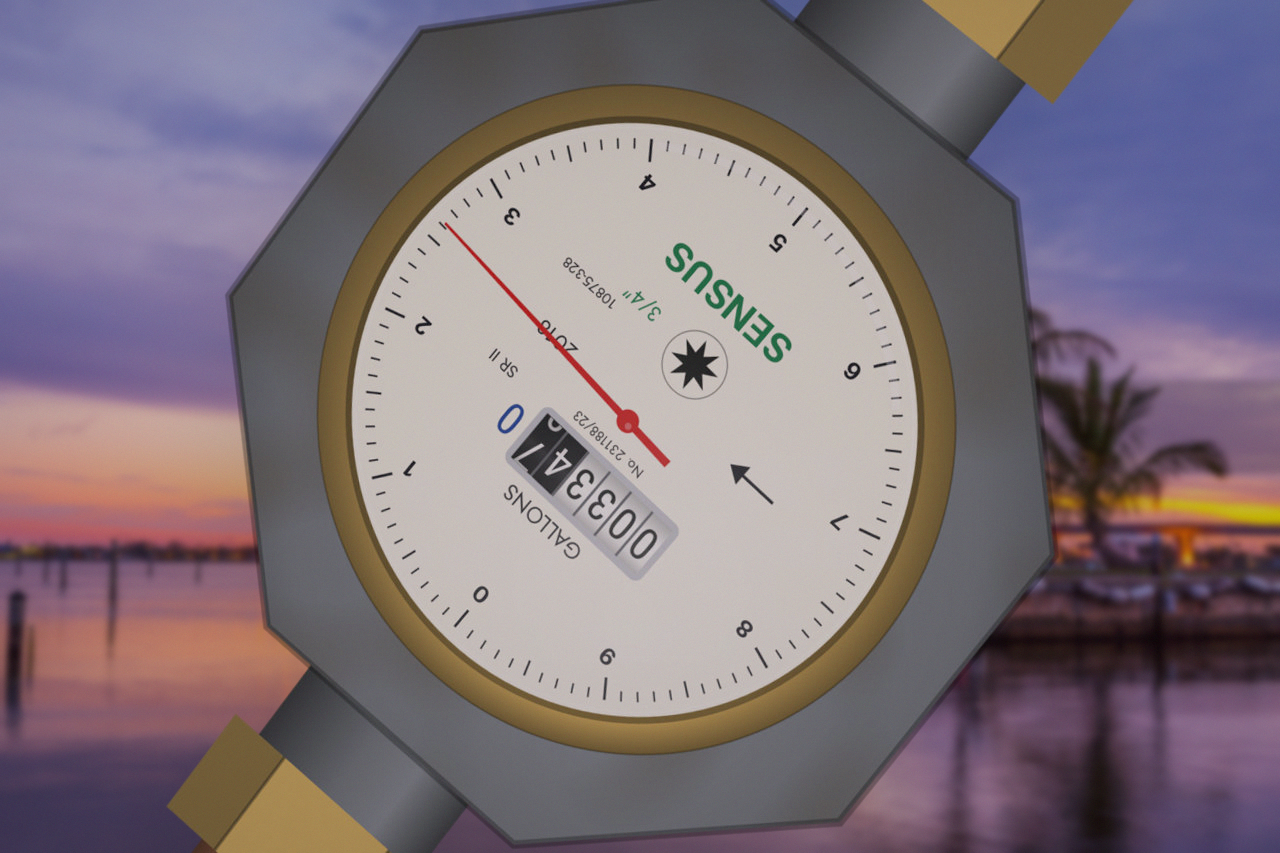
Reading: {"value": 33472.6, "unit": "gal"}
